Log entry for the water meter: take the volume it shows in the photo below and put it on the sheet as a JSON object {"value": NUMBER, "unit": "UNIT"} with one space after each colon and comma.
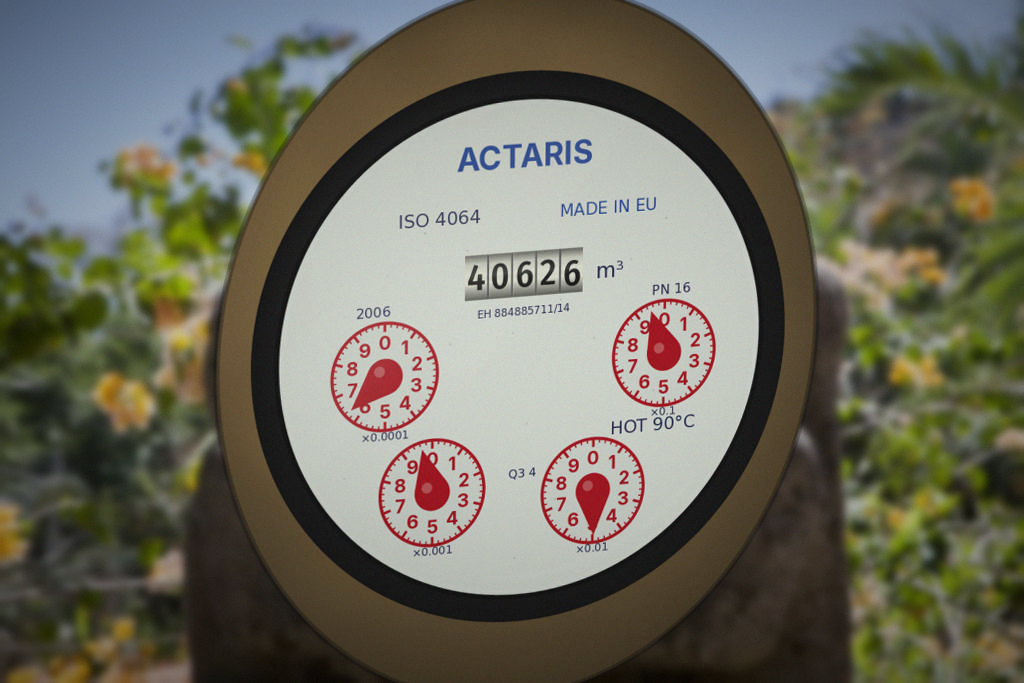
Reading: {"value": 40625.9496, "unit": "m³"}
